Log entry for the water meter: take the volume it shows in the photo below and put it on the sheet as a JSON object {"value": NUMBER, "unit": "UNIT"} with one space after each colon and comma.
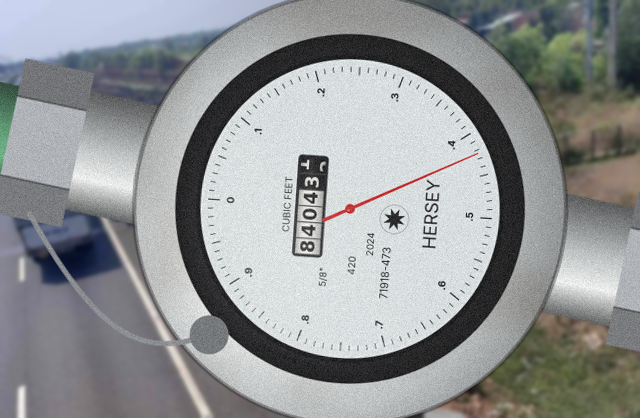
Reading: {"value": 840431.42, "unit": "ft³"}
